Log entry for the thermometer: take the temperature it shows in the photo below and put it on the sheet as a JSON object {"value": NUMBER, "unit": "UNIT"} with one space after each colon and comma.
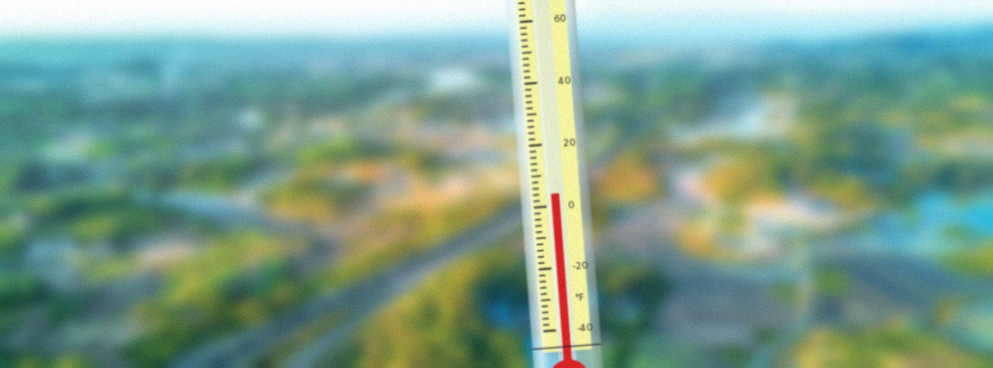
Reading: {"value": 4, "unit": "°F"}
